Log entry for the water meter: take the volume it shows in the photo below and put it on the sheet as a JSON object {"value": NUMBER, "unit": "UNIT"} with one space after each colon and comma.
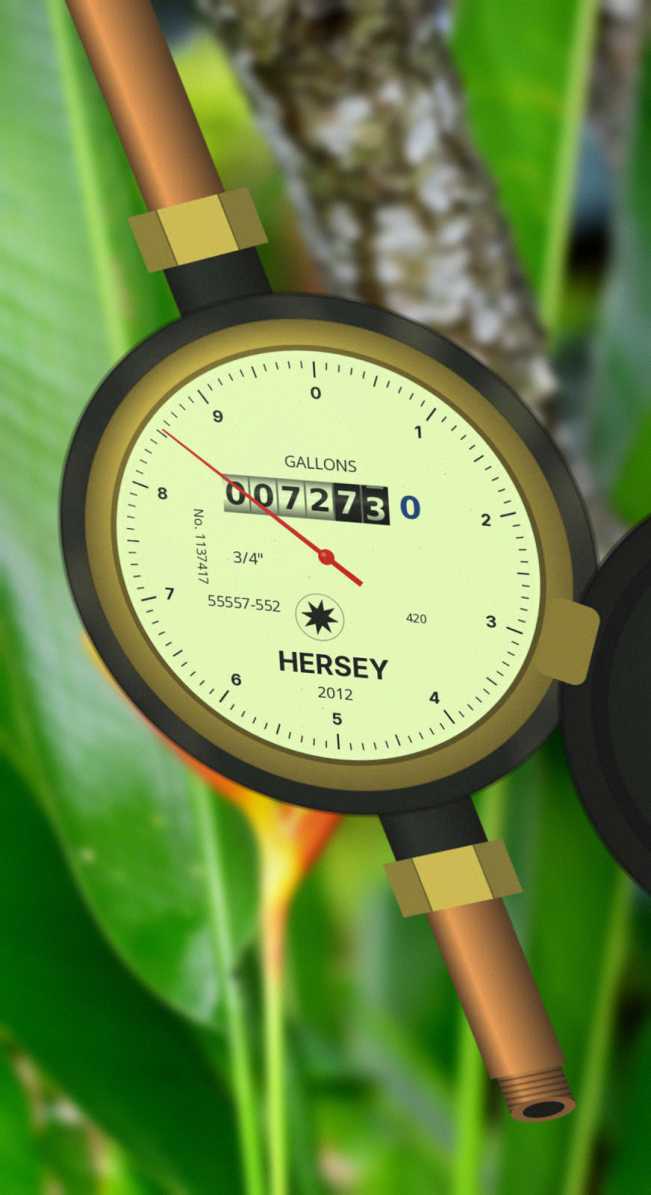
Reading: {"value": 72728.5, "unit": "gal"}
